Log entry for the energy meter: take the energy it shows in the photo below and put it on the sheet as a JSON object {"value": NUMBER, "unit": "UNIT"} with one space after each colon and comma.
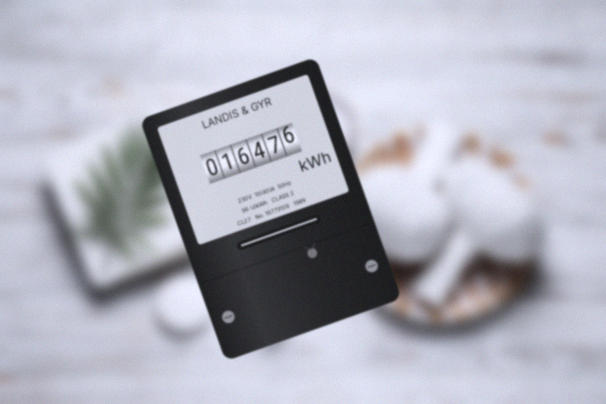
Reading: {"value": 16476, "unit": "kWh"}
